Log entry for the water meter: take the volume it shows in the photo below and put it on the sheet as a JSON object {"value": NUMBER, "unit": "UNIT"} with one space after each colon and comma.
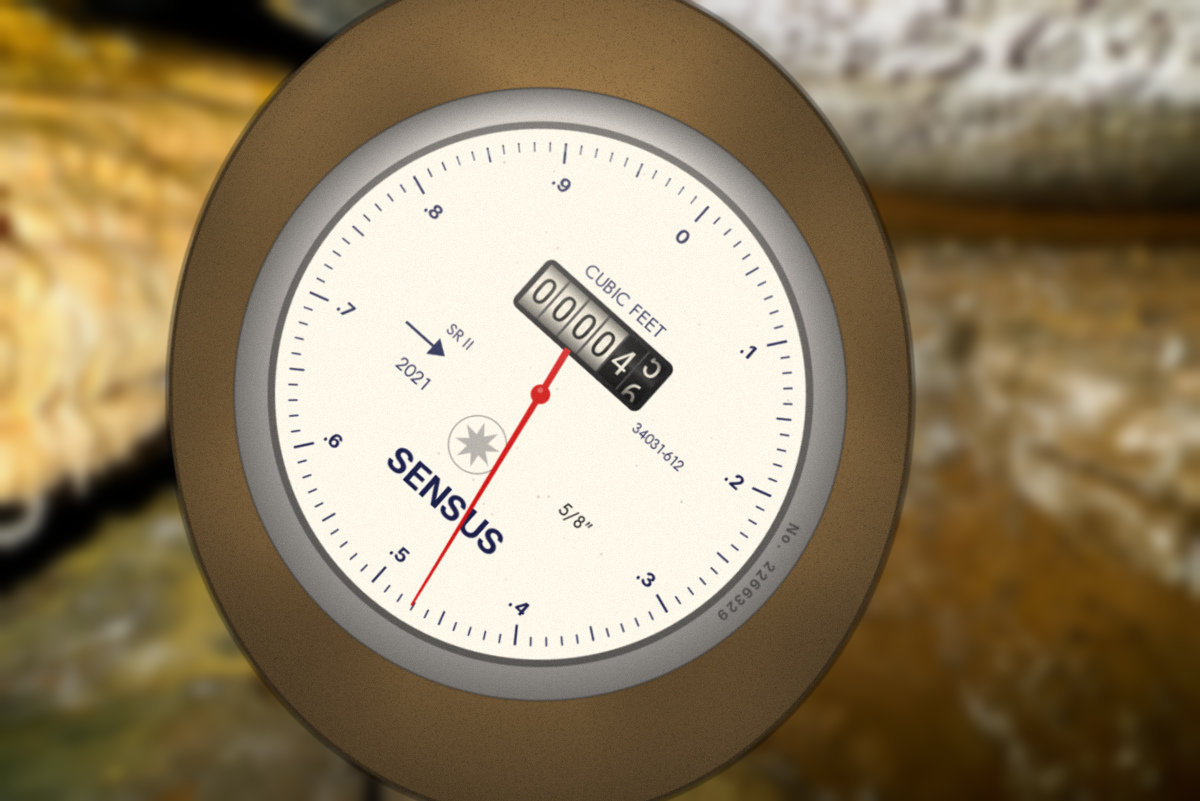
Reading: {"value": 45.47, "unit": "ft³"}
